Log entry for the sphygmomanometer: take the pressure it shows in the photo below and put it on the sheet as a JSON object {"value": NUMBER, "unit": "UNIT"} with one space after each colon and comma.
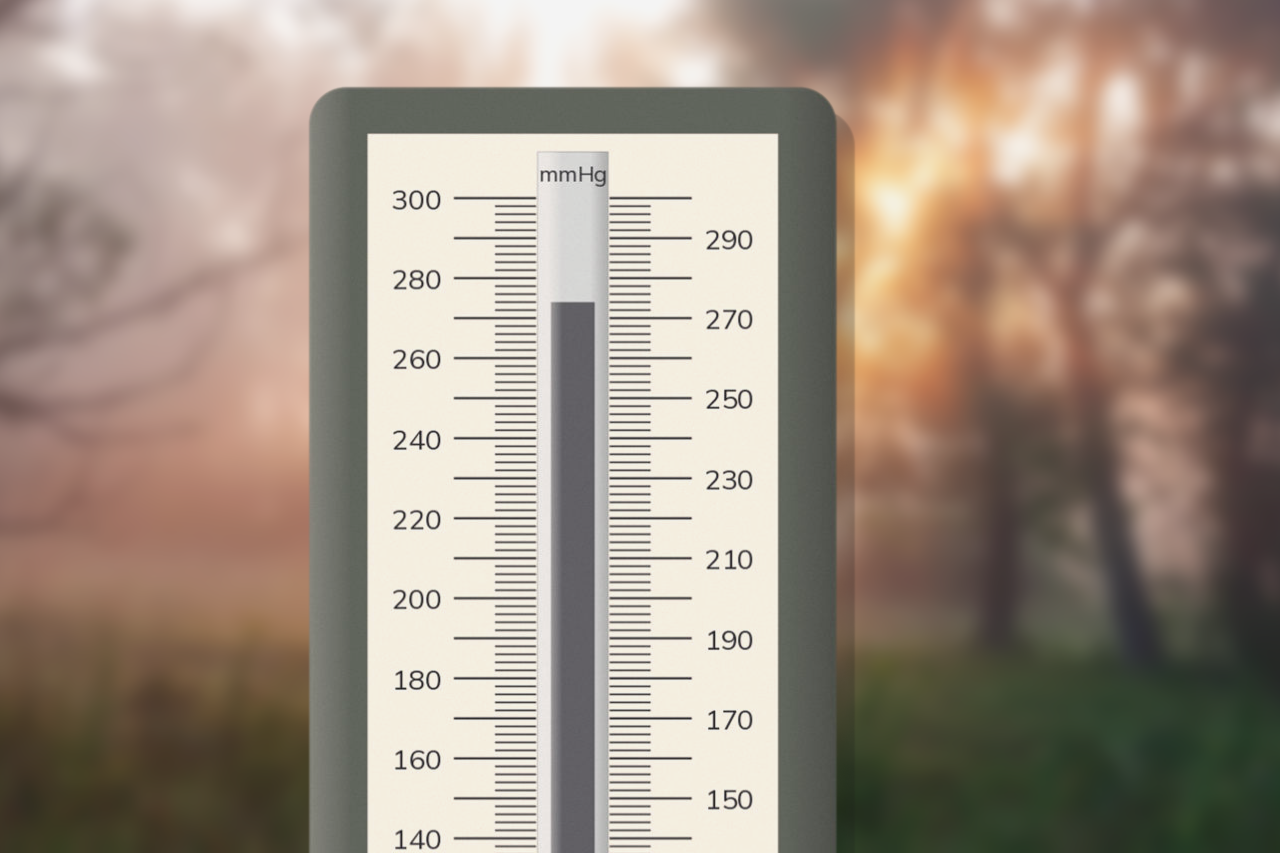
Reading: {"value": 274, "unit": "mmHg"}
